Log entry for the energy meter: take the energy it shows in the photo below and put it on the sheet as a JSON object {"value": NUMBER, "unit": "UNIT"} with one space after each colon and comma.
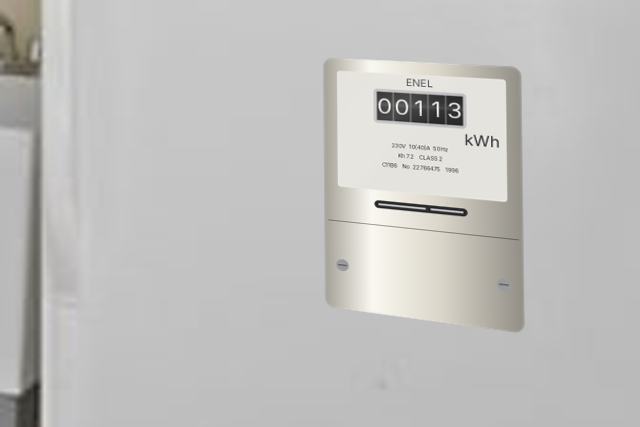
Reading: {"value": 113, "unit": "kWh"}
